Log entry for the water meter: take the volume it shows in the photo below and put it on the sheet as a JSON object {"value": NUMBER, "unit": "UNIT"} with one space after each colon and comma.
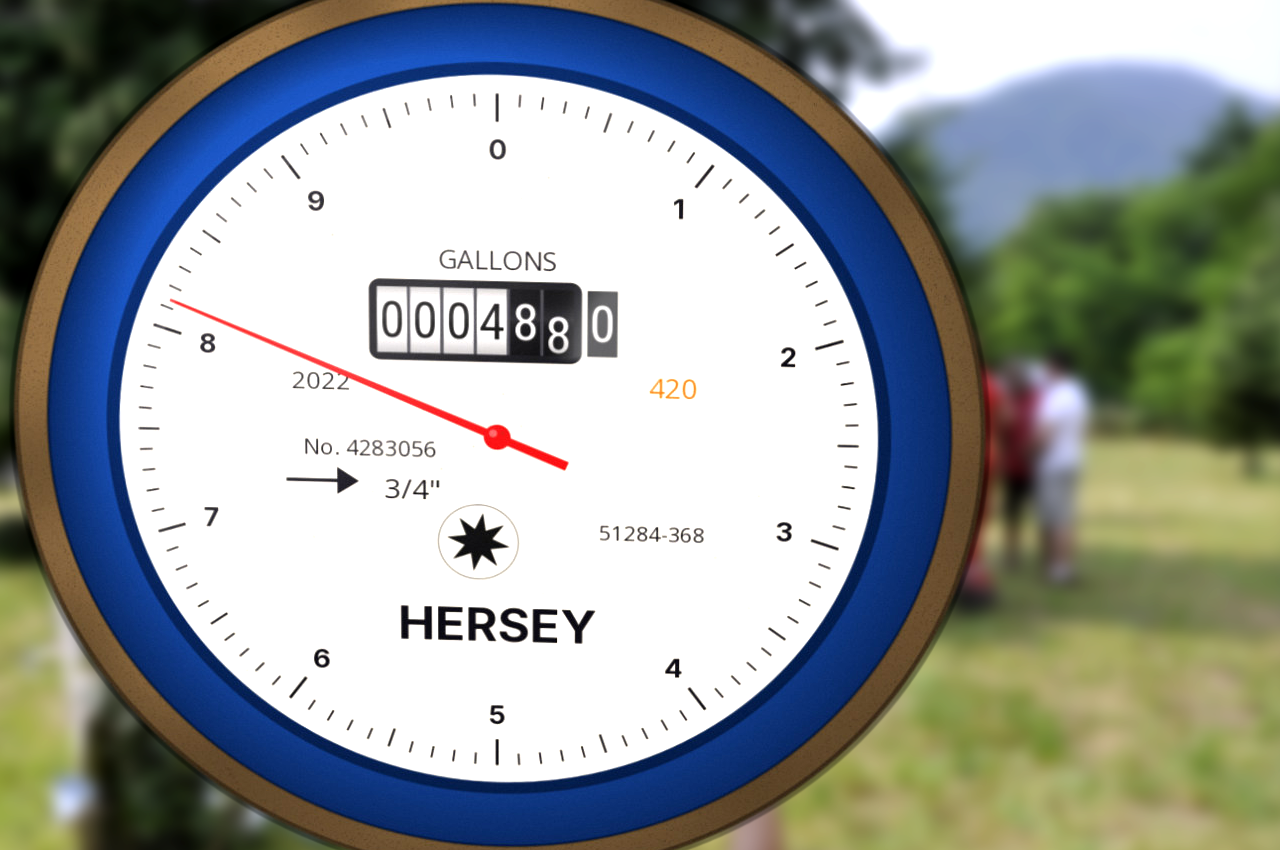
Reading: {"value": 4878.1, "unit": "gal"}
